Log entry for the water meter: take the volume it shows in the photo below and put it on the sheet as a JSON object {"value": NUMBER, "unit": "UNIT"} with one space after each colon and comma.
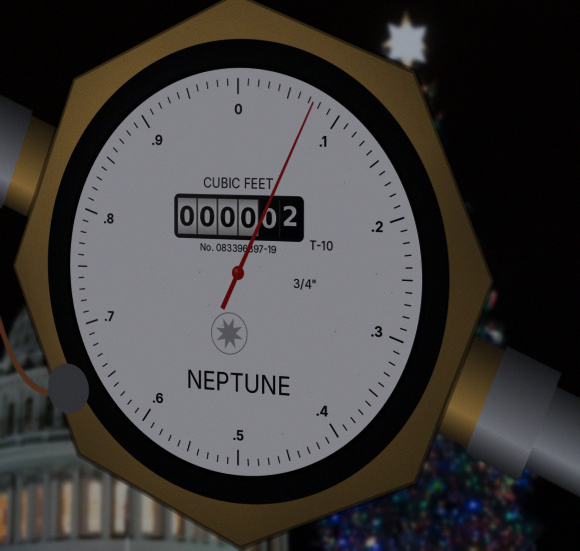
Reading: {"value": 2.07, "unit": "ft³"}
